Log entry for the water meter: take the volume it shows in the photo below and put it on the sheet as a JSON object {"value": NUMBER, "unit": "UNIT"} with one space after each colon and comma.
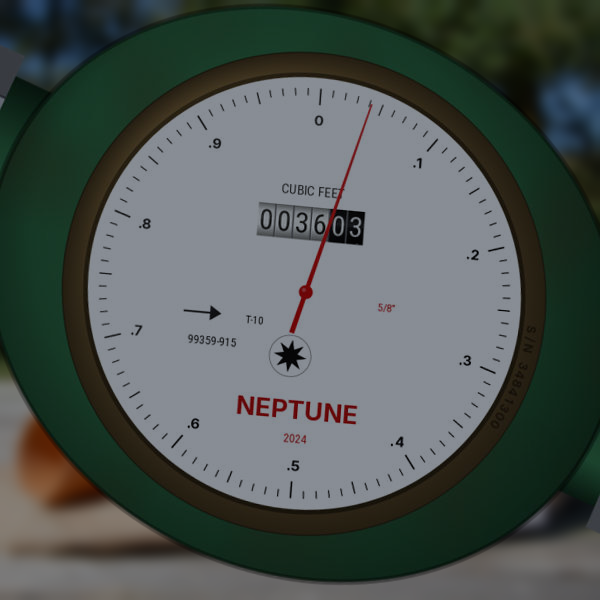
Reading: {"value": 3603.04, "unit": "ft³"}
